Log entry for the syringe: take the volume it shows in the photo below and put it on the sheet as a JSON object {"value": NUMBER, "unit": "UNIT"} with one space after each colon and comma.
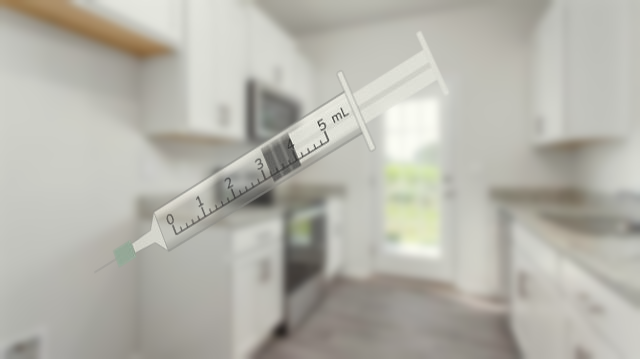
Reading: {"value": 3.2, "unit": "mL"}
